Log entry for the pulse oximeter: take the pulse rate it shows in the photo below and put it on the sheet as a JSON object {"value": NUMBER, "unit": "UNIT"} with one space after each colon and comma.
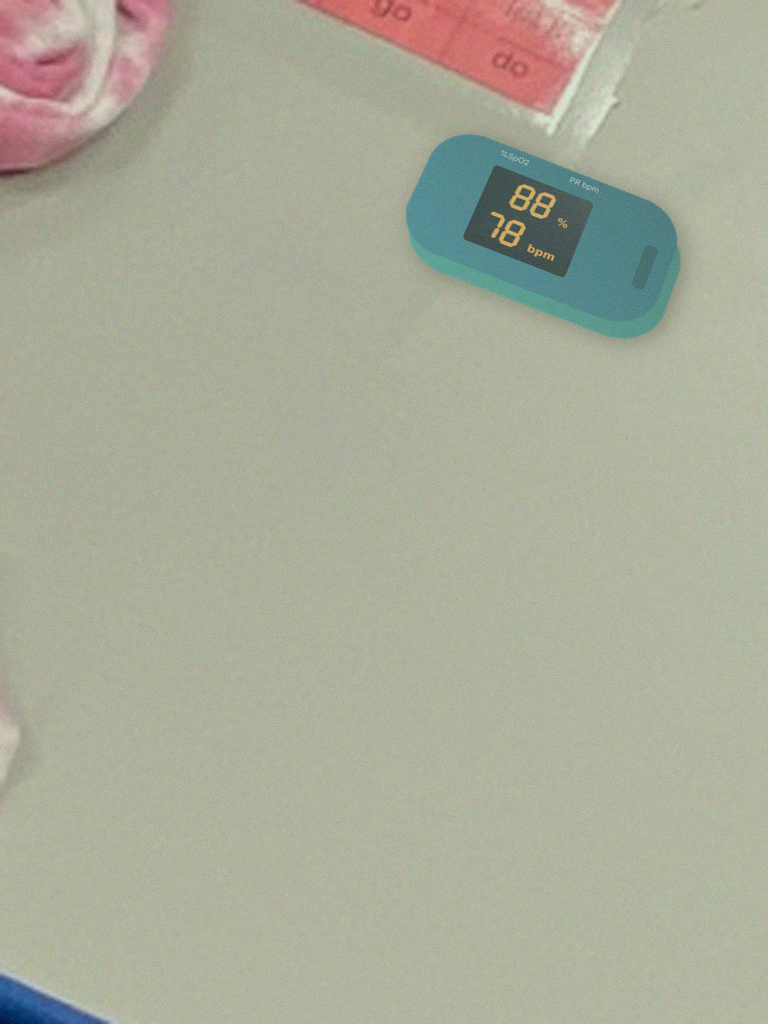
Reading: {"value": 78, "unit": "bpm"}
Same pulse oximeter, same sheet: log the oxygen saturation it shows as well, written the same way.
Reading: {"value": 88, "unit": "%"}
